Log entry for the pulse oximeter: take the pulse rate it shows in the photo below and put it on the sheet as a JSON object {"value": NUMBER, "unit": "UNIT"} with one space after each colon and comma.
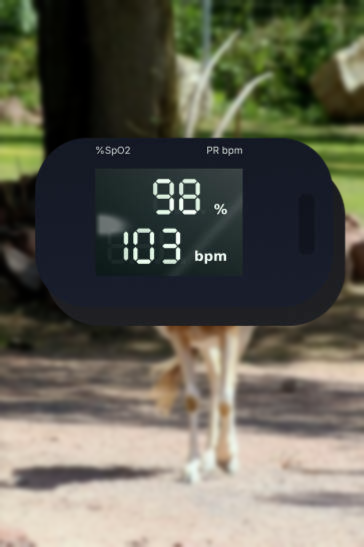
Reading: {"value": 103, "unit": "bpm"}
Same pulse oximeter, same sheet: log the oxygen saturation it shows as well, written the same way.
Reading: {"value": 98, "unit": "%"}
